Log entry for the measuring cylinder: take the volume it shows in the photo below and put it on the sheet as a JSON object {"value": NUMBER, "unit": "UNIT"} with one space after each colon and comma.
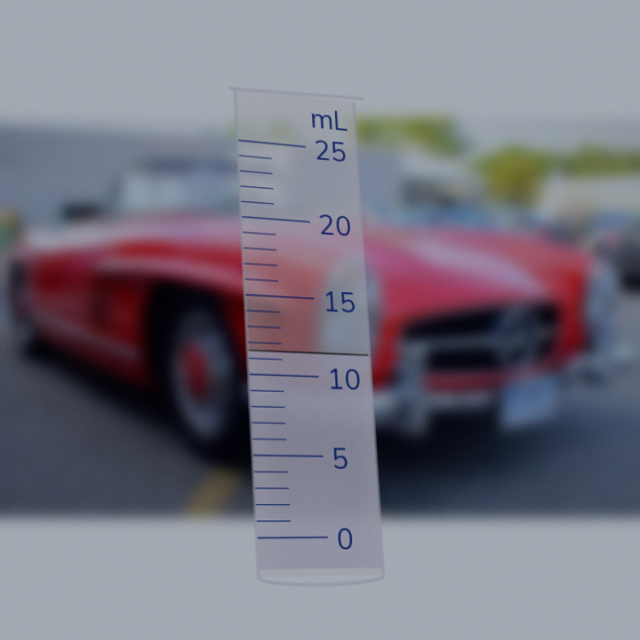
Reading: {"value": 11.5, "unit": "mL"}
